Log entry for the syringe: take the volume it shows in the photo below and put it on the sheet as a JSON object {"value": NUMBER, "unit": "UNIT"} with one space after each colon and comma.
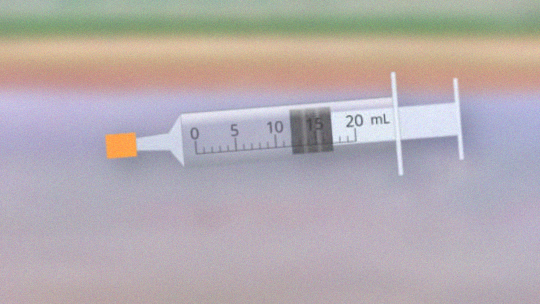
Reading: {"value": 12, "unit": "mL"}
